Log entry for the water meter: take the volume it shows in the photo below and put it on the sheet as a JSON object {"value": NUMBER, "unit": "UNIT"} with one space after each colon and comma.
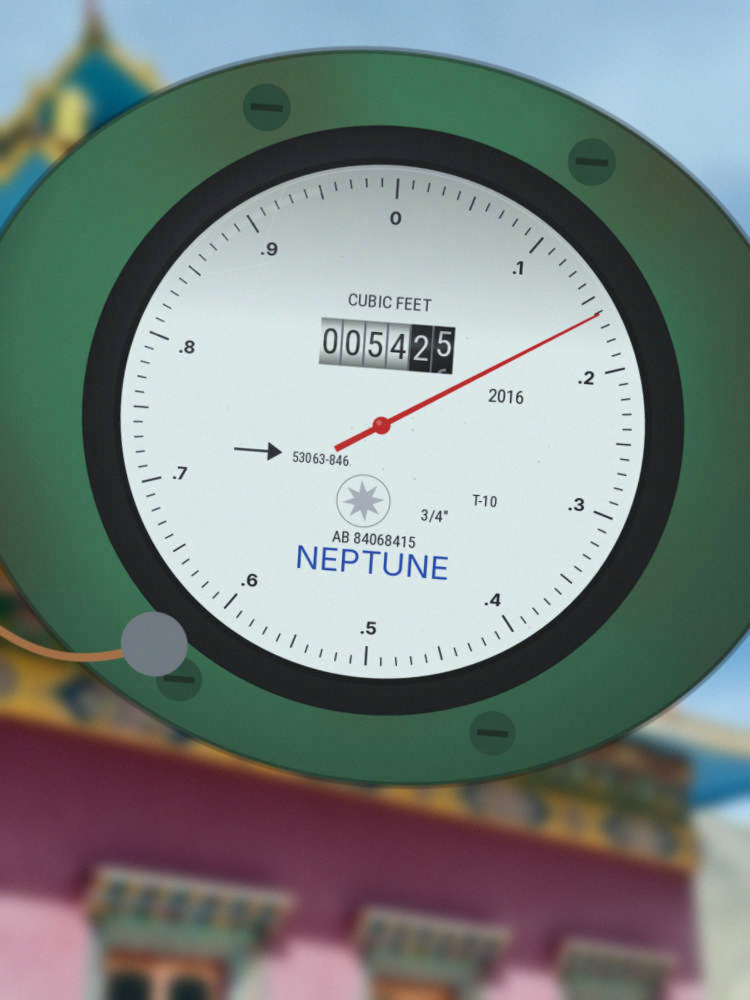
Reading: {"value": 5425.16, "unit": "ft³"}
